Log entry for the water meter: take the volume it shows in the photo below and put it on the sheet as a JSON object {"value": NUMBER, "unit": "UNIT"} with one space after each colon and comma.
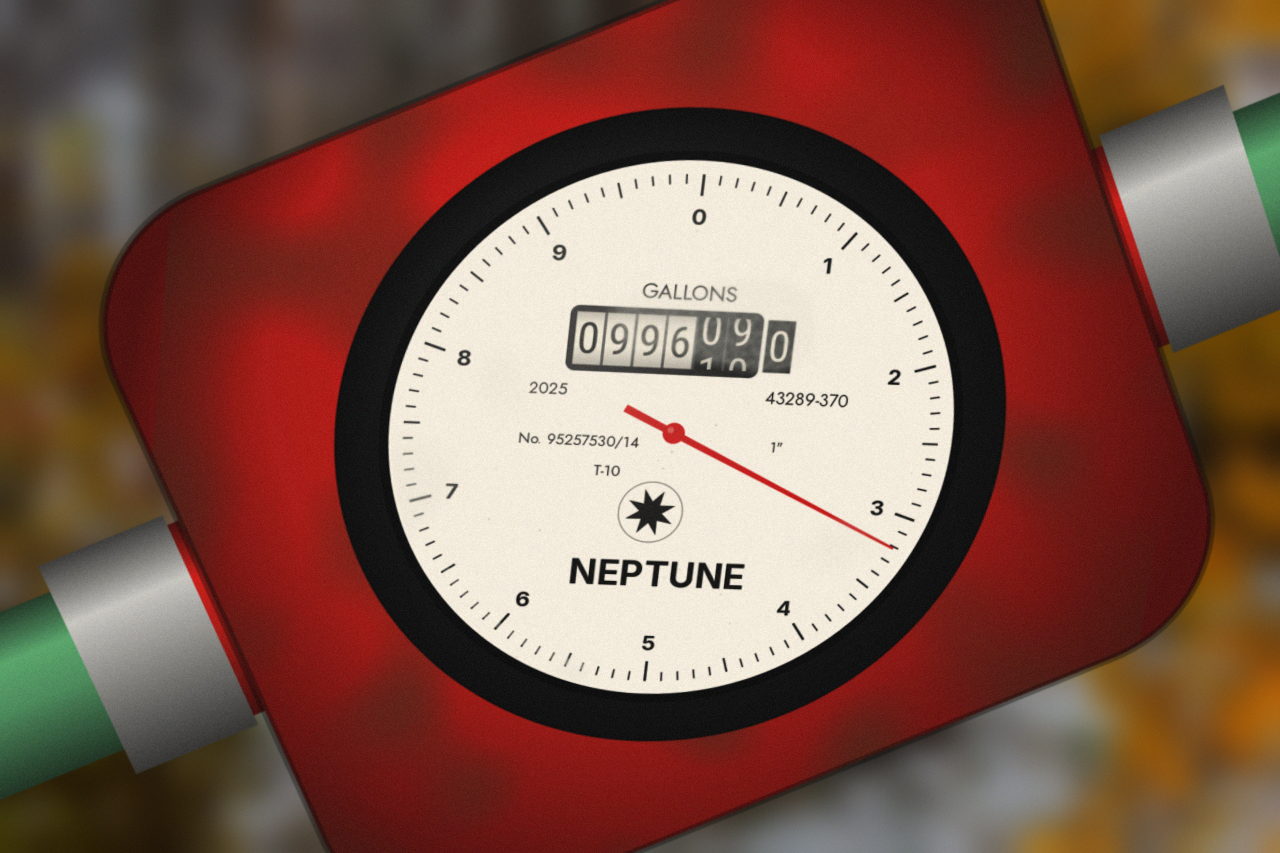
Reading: {"value": 996093.2, "unit": "gal"}
